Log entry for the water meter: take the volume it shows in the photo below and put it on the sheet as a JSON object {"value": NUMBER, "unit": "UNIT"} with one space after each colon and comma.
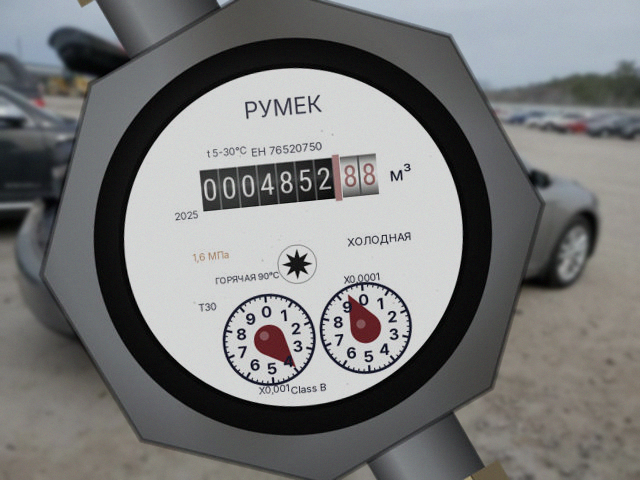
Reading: {"value": 4852.8839, "unit": "m³"}
